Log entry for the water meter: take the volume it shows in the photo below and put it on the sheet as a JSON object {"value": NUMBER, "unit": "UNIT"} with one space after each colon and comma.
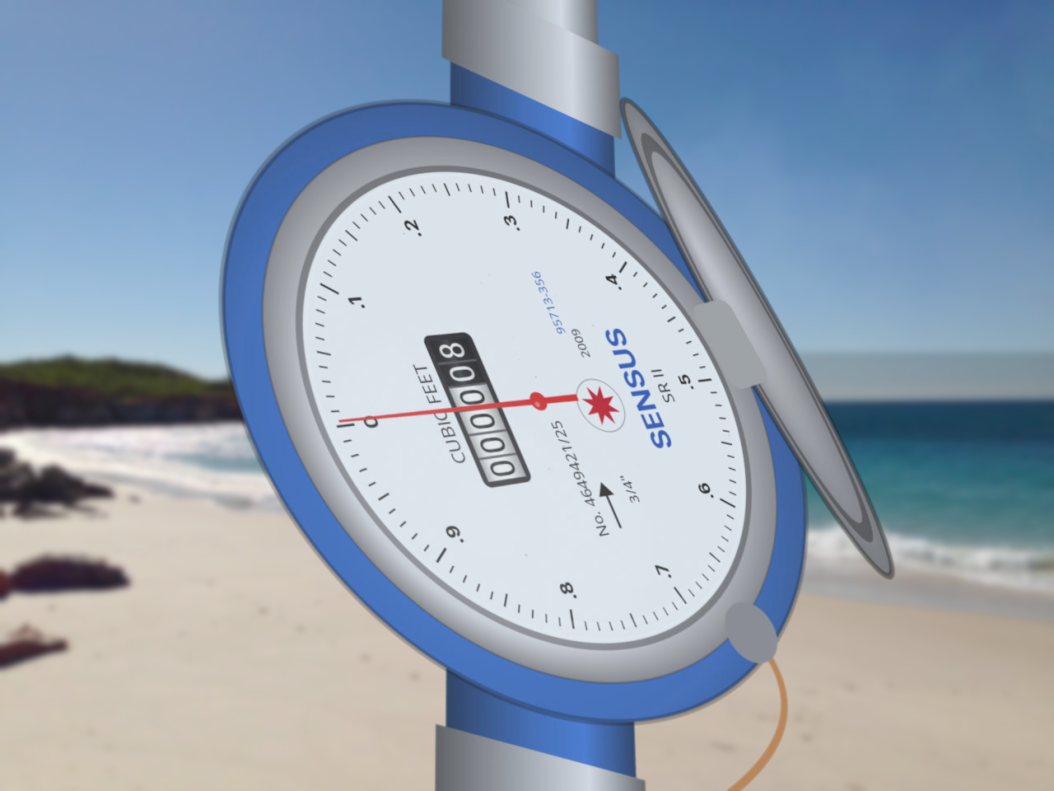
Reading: {"value": 8.00, "unit": "ft³"}
